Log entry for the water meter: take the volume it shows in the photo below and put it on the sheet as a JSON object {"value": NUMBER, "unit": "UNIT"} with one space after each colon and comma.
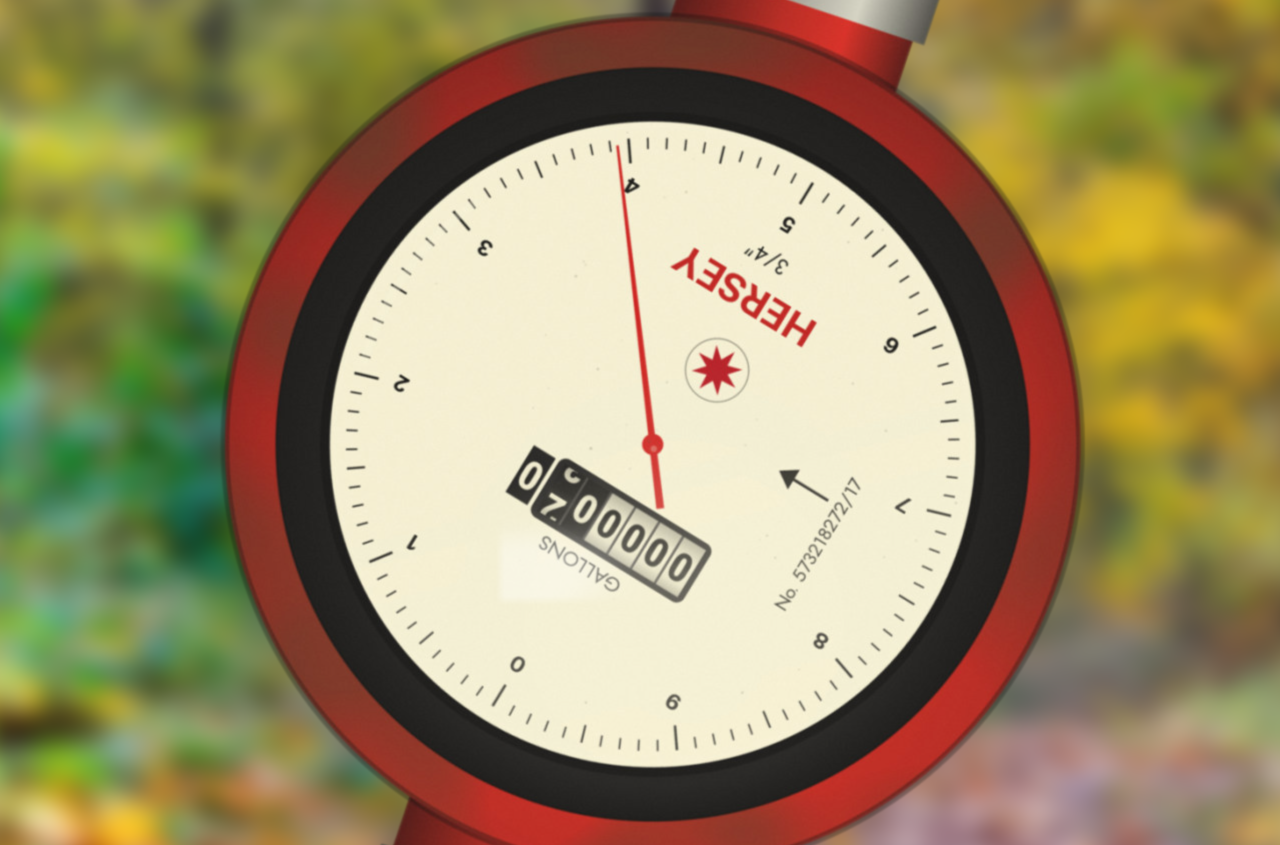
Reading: {"value": 23.9, "unit": "gal"}
